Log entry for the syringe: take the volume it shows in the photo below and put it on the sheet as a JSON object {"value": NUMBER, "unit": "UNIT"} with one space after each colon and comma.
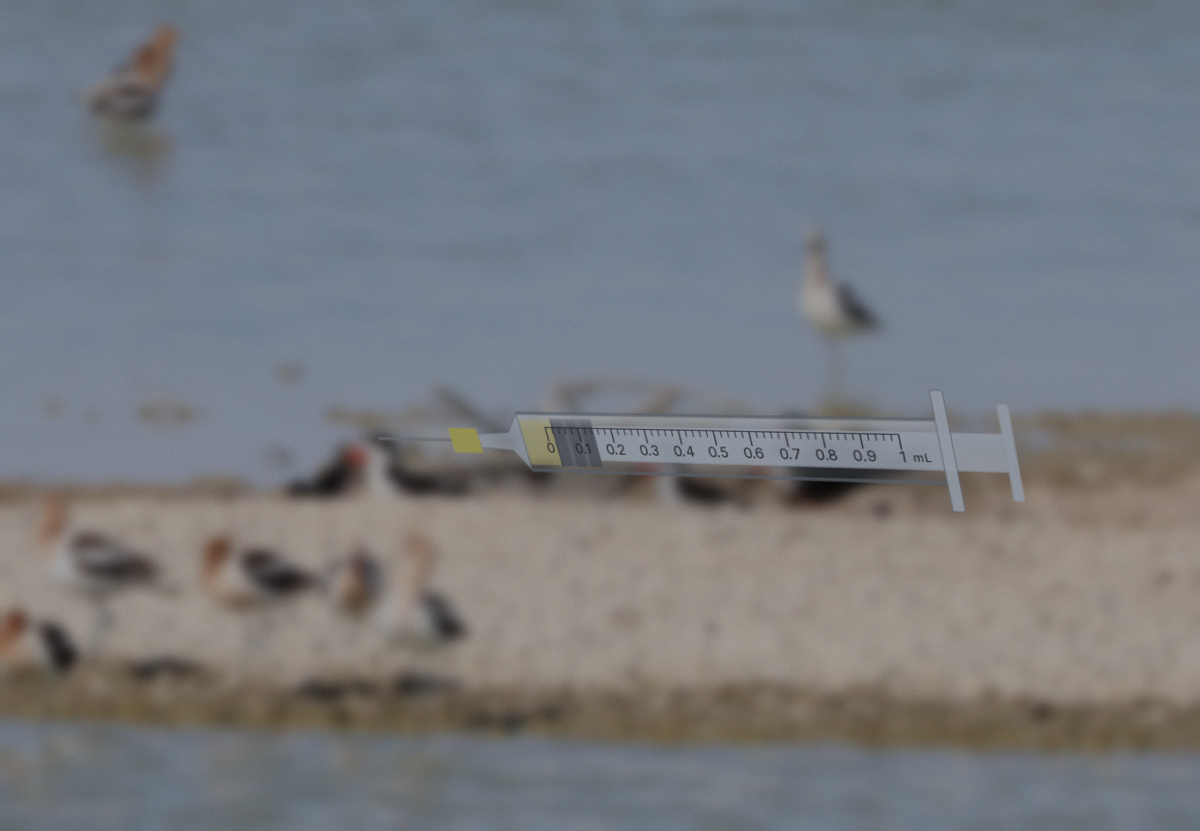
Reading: {"value": 0.02, "unit": "mL"}
